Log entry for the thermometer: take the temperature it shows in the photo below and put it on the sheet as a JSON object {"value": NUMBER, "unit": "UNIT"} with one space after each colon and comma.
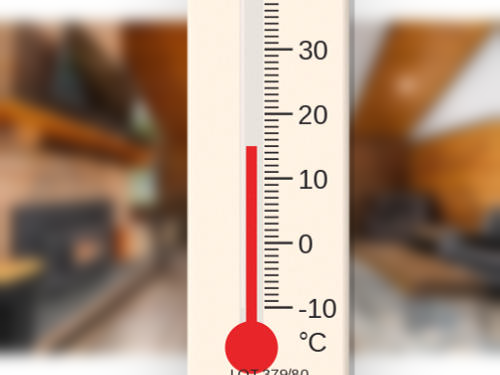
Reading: {"value": 15, "unit": "°C"}
